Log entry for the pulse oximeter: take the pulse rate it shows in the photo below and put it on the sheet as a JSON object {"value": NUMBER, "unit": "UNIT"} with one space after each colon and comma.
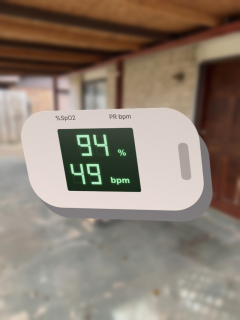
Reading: {"value": 49, "unit": "bpm"}
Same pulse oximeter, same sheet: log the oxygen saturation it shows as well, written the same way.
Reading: {"value": 94, "unit": "%"}
